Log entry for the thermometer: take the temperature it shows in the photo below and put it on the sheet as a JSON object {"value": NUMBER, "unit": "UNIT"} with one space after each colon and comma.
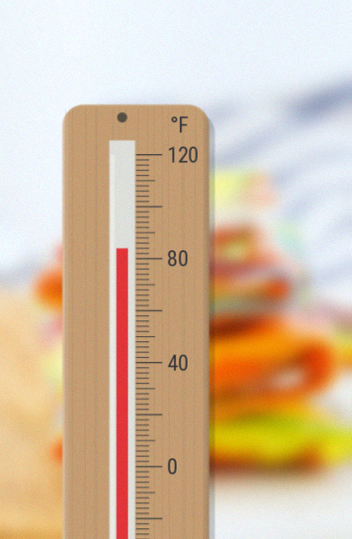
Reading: {"value": 84, "unit": "°F"}
